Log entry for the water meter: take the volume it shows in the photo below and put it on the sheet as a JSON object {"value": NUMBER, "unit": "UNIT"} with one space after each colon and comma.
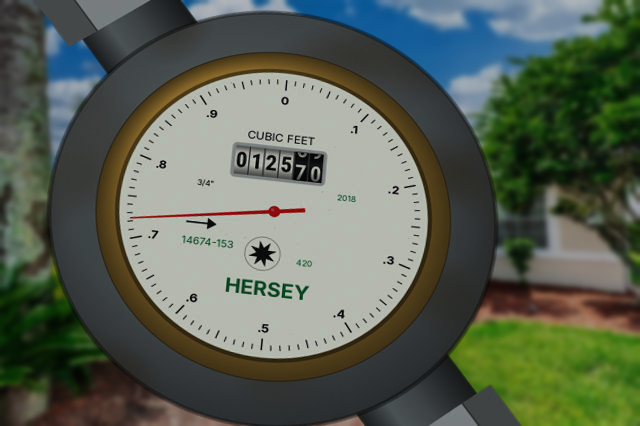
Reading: {"value": 12569.72, "unit": "ft³"}
